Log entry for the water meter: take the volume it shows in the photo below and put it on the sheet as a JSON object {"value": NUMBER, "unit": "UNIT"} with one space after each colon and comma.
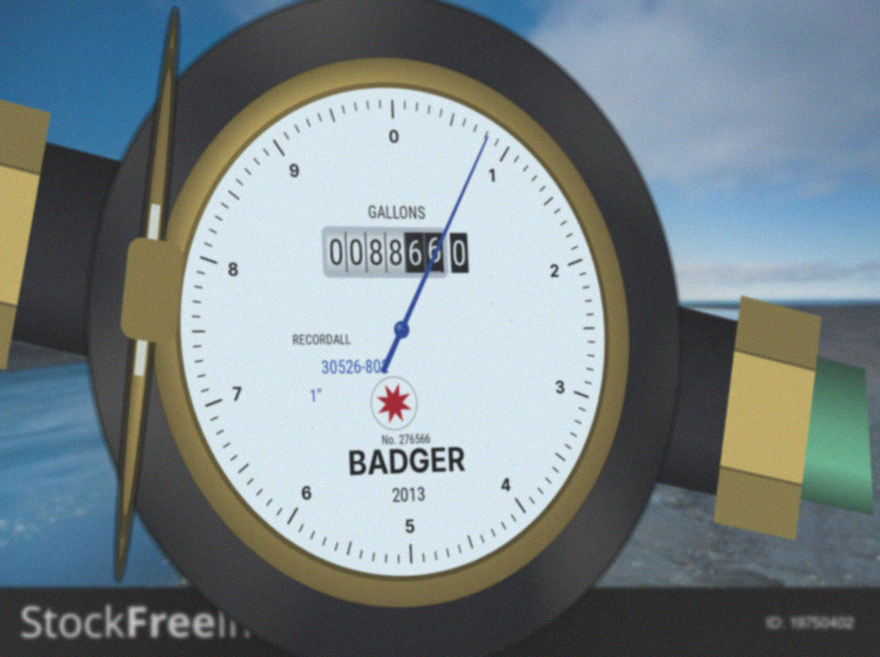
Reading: {"value": 88660.8, "unit": "gal"}
